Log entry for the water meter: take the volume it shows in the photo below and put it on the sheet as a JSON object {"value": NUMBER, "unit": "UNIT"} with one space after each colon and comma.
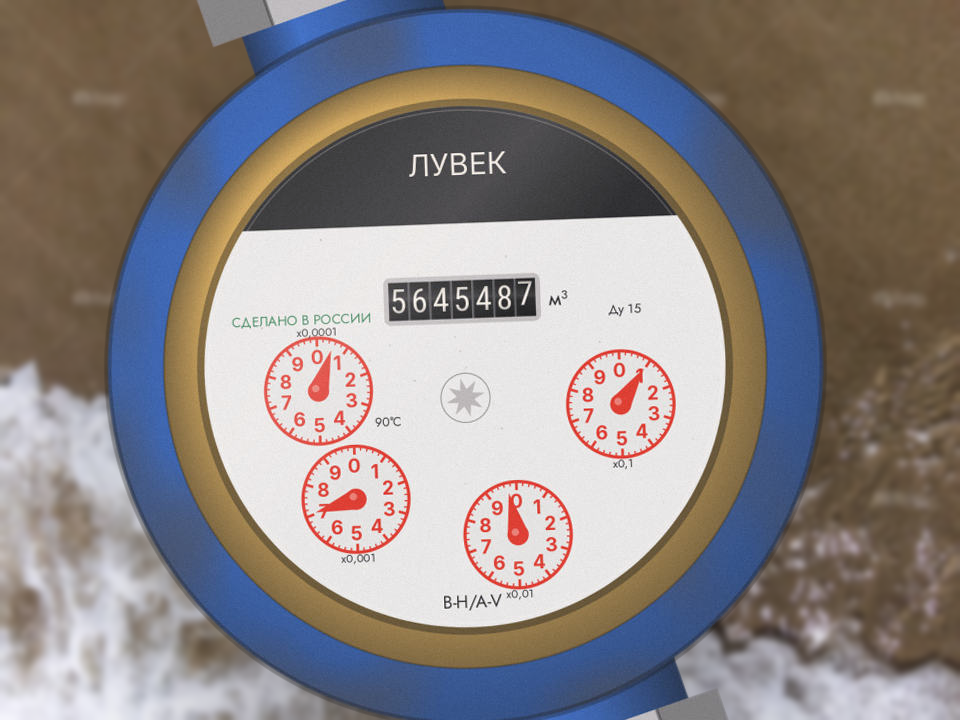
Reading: {"value": 5645487.0970, "unit": "m³"}
